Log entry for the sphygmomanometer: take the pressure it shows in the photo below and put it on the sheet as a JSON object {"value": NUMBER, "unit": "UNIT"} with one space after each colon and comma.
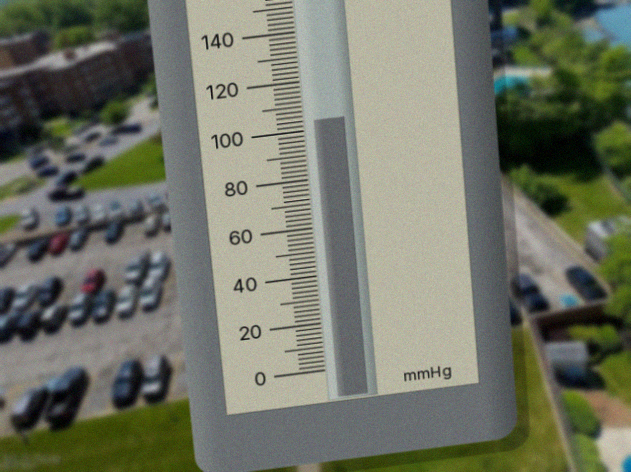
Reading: {"value": 104, "unit": "mmHg"}
